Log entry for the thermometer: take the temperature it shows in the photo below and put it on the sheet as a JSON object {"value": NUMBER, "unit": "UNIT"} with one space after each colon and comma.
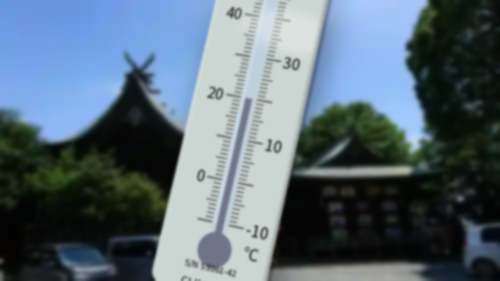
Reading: {"value": 20, "unit": "°C"}
